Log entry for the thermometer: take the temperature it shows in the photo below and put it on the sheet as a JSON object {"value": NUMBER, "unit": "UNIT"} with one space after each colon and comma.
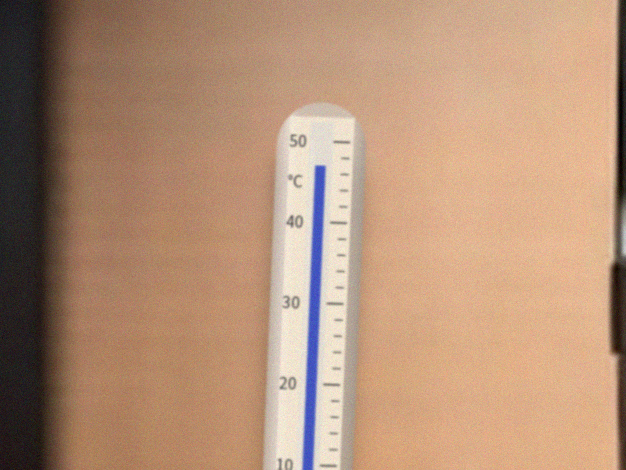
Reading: {"value": 47, "unit": "°C"}
